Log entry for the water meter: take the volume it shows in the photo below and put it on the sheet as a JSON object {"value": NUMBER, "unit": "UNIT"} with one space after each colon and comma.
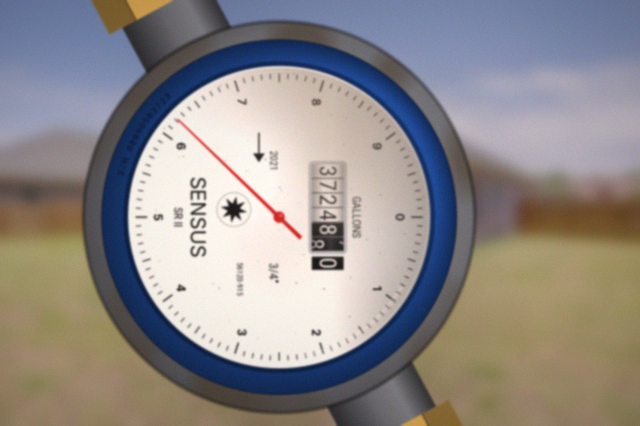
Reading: {"value": 3724876.2, "unit": "gal"}
